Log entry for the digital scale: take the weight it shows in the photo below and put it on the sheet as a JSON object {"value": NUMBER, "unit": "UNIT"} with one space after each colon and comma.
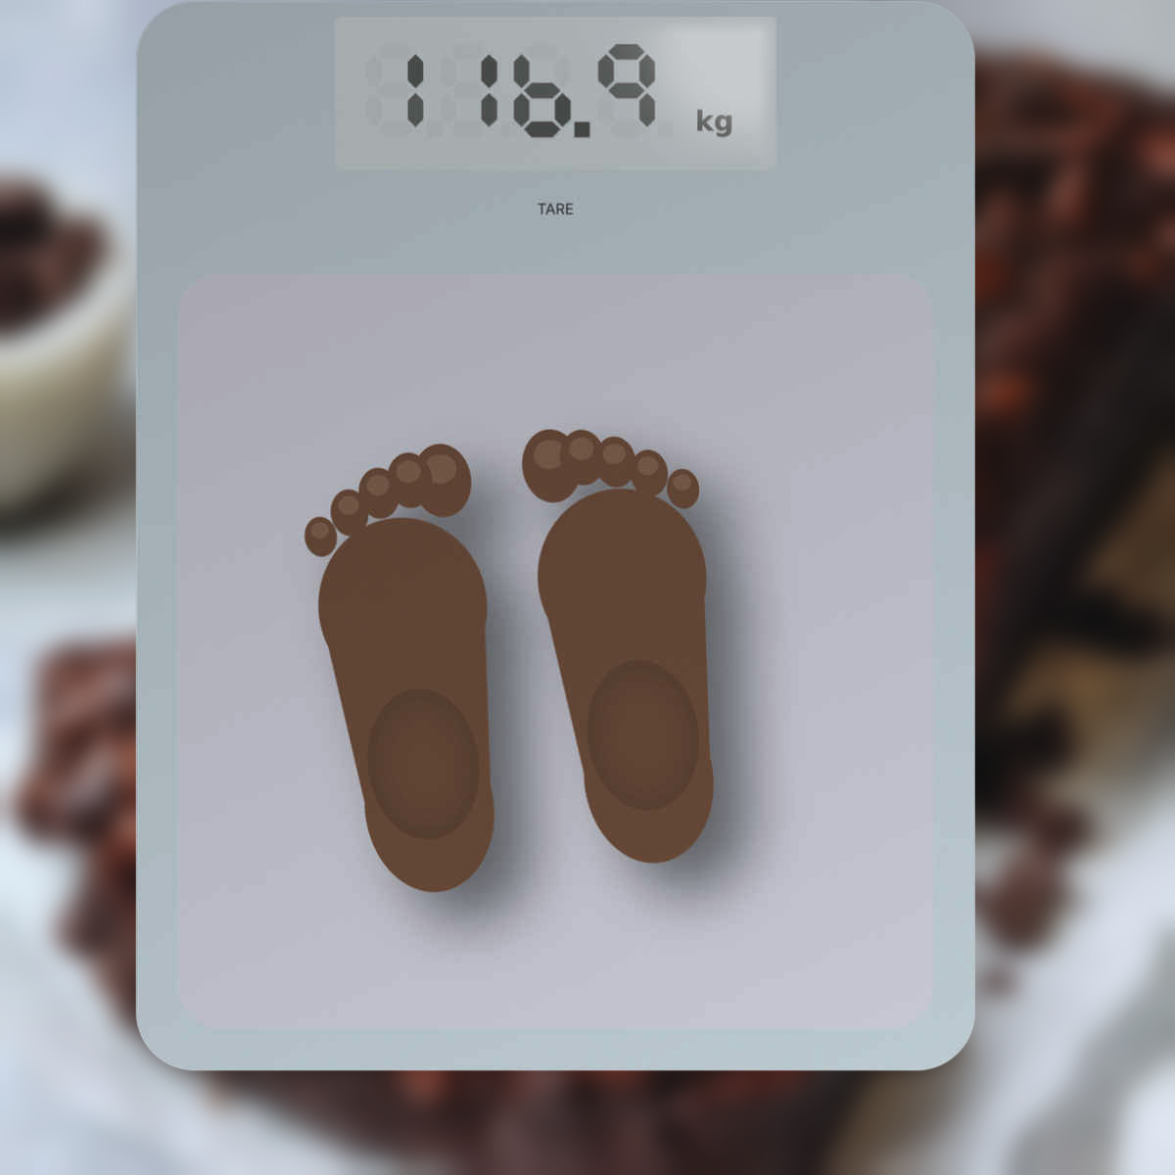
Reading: {"value": 116.9, "unit": "kg"}
